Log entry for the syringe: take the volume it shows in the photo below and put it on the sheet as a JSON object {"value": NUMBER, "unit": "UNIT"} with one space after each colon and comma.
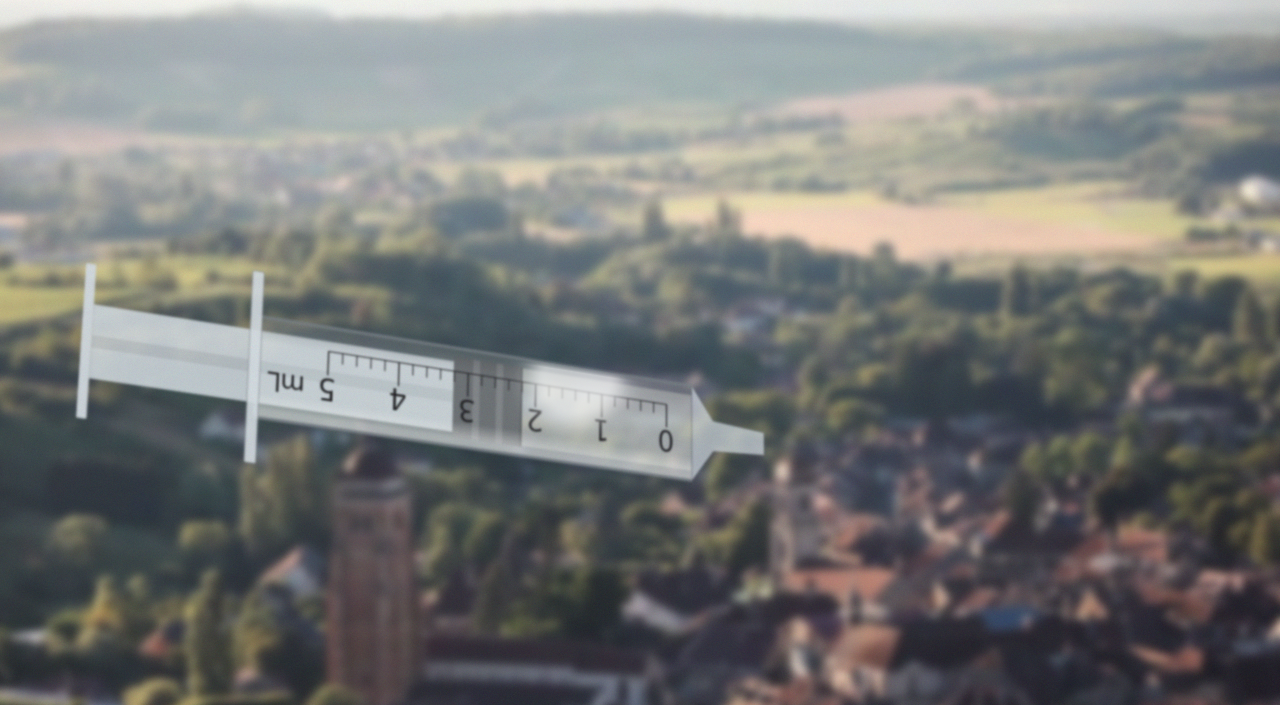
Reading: {"value": 2.2, "unit": "mL"}
